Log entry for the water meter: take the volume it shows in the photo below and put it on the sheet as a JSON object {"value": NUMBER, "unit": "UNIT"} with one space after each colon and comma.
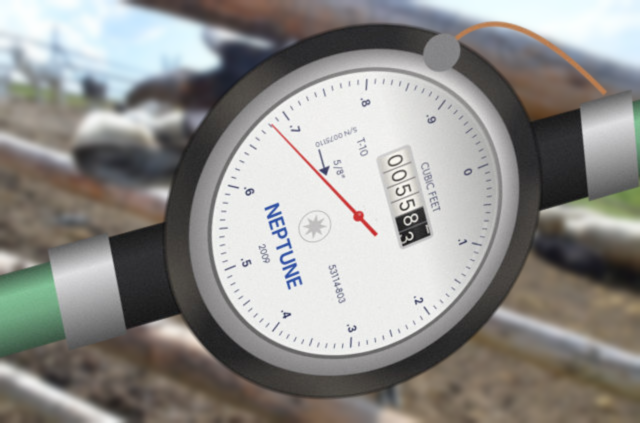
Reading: {"value": 5582.68, "unit": "ft³"}
